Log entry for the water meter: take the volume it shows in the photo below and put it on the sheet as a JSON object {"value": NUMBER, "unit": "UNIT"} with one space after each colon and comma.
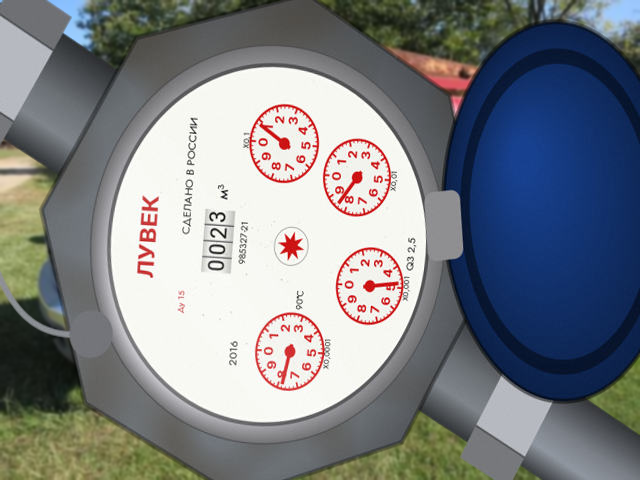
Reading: {"value": 23.0847, "unit": "m³"}
